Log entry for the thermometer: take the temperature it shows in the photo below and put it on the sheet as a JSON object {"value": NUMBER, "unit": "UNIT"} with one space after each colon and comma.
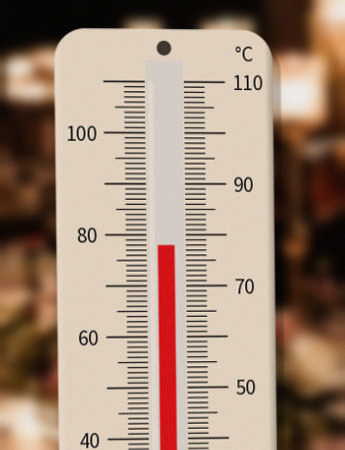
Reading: {"value": 78, "unit": "°C"}
